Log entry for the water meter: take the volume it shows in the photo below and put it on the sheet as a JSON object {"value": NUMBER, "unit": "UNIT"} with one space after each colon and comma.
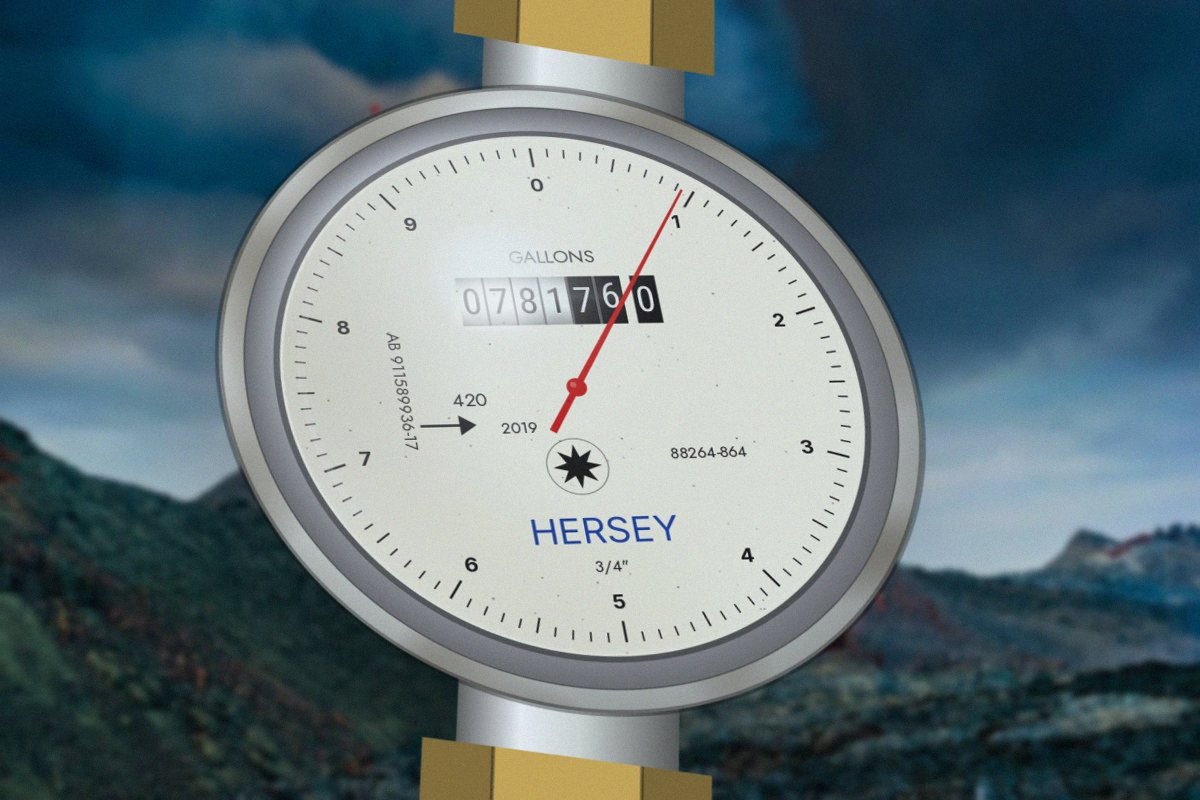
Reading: {"value": 781760.9, "unit": "gal"}
